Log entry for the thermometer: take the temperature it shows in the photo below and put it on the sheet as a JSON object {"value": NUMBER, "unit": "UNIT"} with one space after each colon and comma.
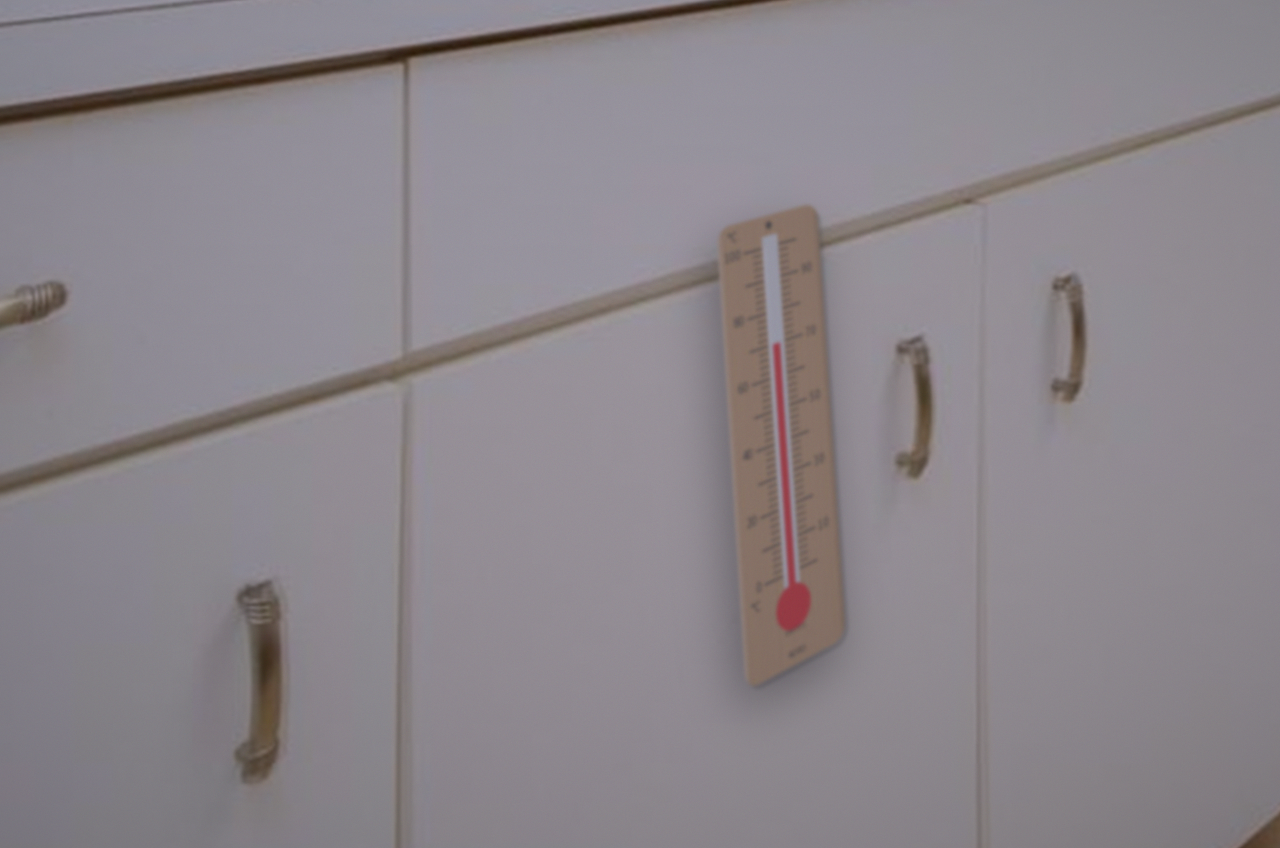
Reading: {"value": 70, "unit": "°C"}
